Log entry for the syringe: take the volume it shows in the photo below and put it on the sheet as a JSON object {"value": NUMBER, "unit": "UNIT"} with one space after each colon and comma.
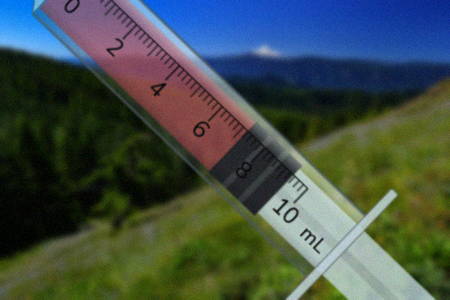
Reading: {"value": 7.2, "unit": "mL"}
